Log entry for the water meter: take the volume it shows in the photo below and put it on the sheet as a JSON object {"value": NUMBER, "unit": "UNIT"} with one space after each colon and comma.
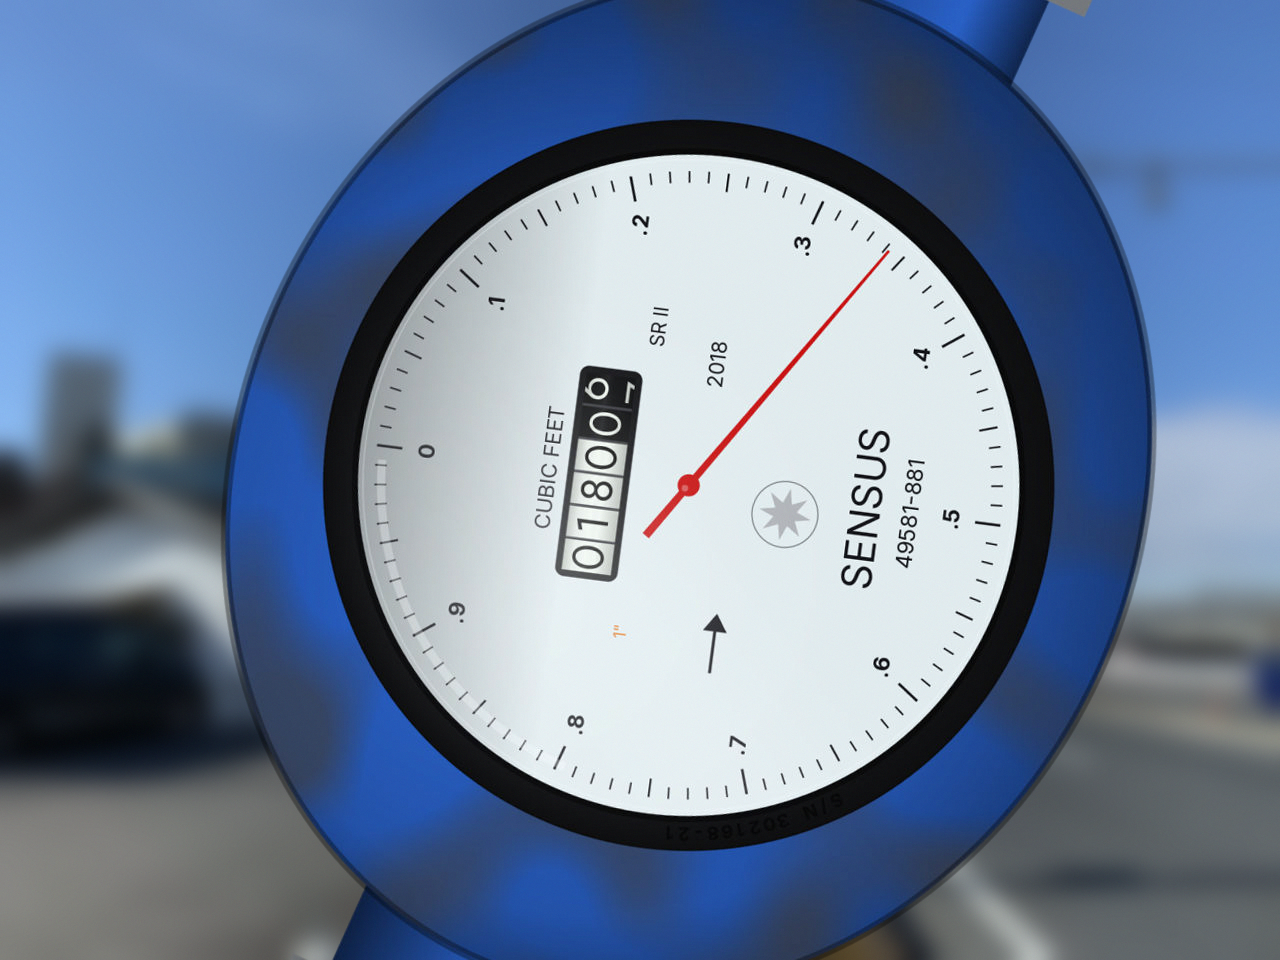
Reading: {"value": 18006.34, "unit": "ft³"}
